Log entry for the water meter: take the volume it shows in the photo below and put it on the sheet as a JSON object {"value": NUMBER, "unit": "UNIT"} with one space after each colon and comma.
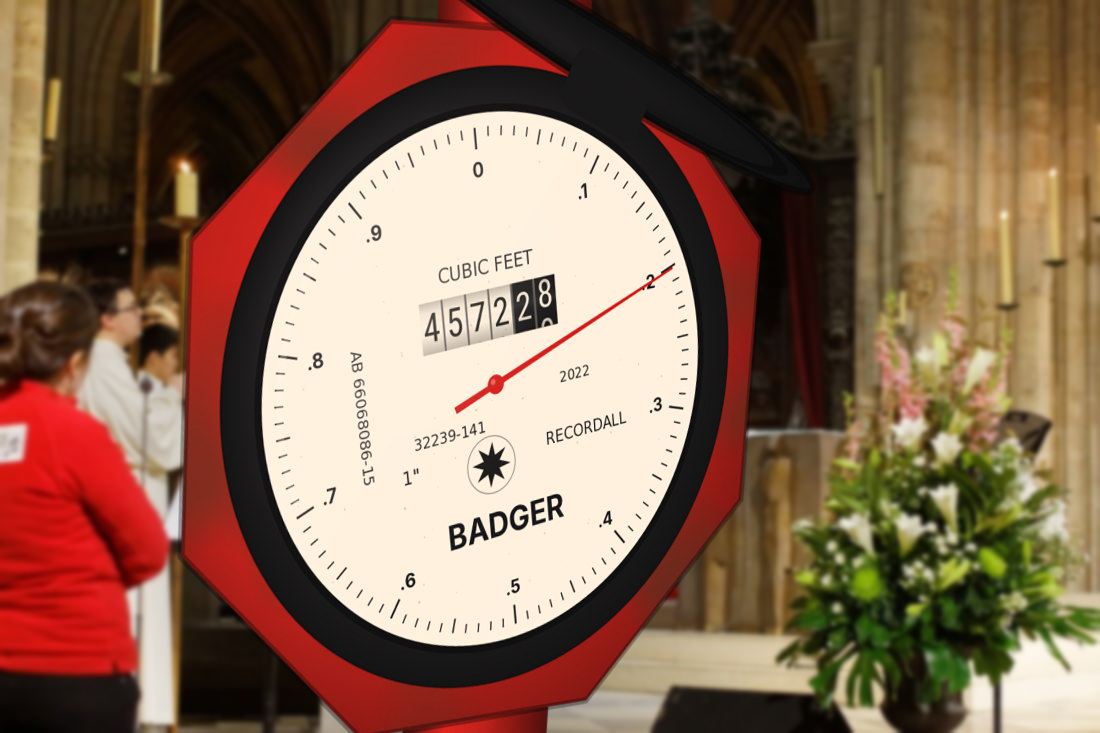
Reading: {"value": 457228.20, "unit": "ft³"}
